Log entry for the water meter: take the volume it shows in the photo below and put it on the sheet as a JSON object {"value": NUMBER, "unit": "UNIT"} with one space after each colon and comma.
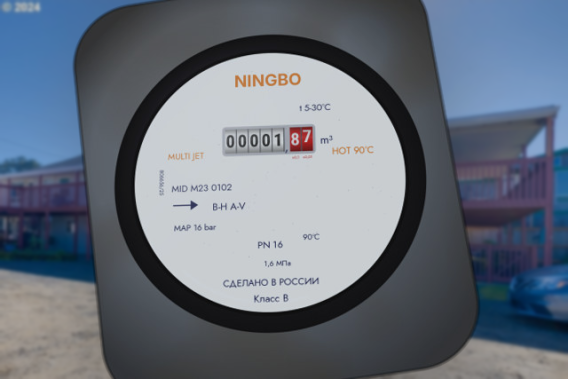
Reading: {"value": 1.87, "unit": "m³"}
